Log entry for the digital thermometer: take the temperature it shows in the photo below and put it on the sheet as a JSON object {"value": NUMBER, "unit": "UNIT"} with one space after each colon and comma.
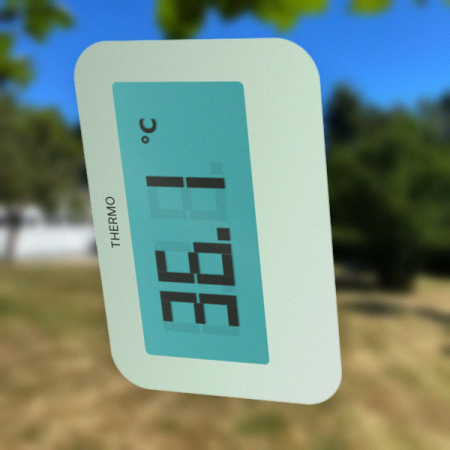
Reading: {"value": 36.1, "unit": "°C"}
